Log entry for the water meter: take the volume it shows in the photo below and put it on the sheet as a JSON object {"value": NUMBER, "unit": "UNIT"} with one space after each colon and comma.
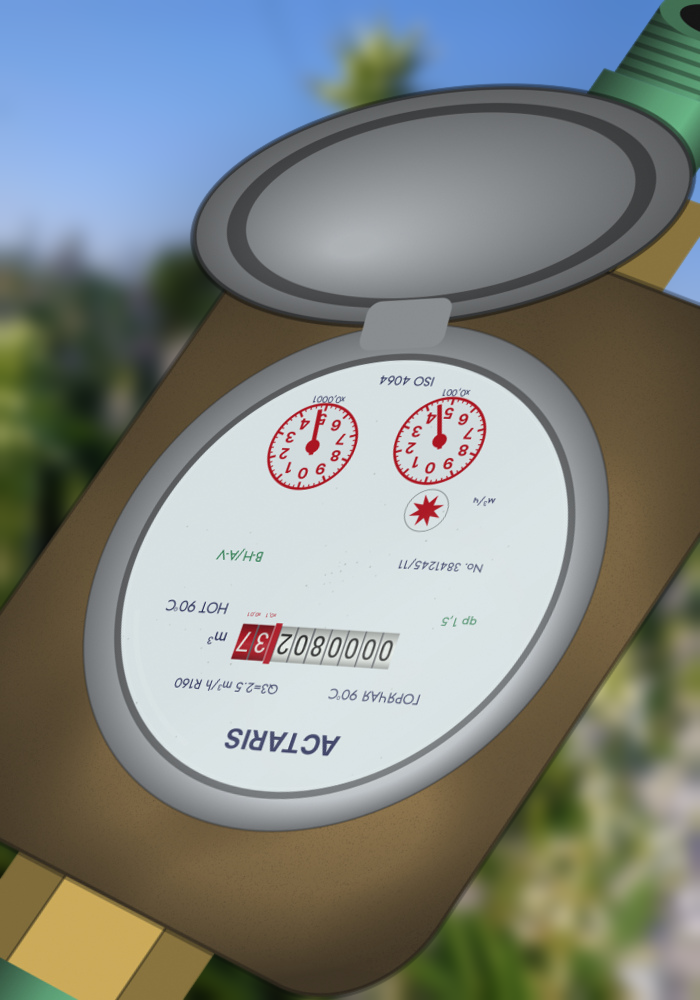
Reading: {"value": 802.3744, "unit": "m³"}
